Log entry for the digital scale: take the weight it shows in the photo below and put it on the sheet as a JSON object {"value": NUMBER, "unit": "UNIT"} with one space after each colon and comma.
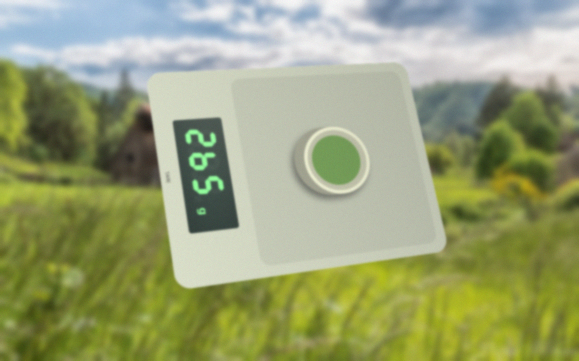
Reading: {"value": 265, "unit": "g"}
